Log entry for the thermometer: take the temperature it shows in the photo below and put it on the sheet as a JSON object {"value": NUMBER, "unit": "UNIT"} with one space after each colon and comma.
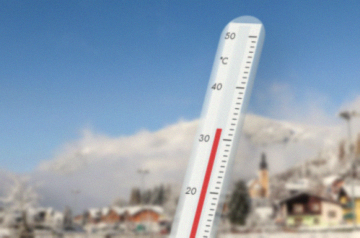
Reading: {"value": 32, "unit": "°C"}
